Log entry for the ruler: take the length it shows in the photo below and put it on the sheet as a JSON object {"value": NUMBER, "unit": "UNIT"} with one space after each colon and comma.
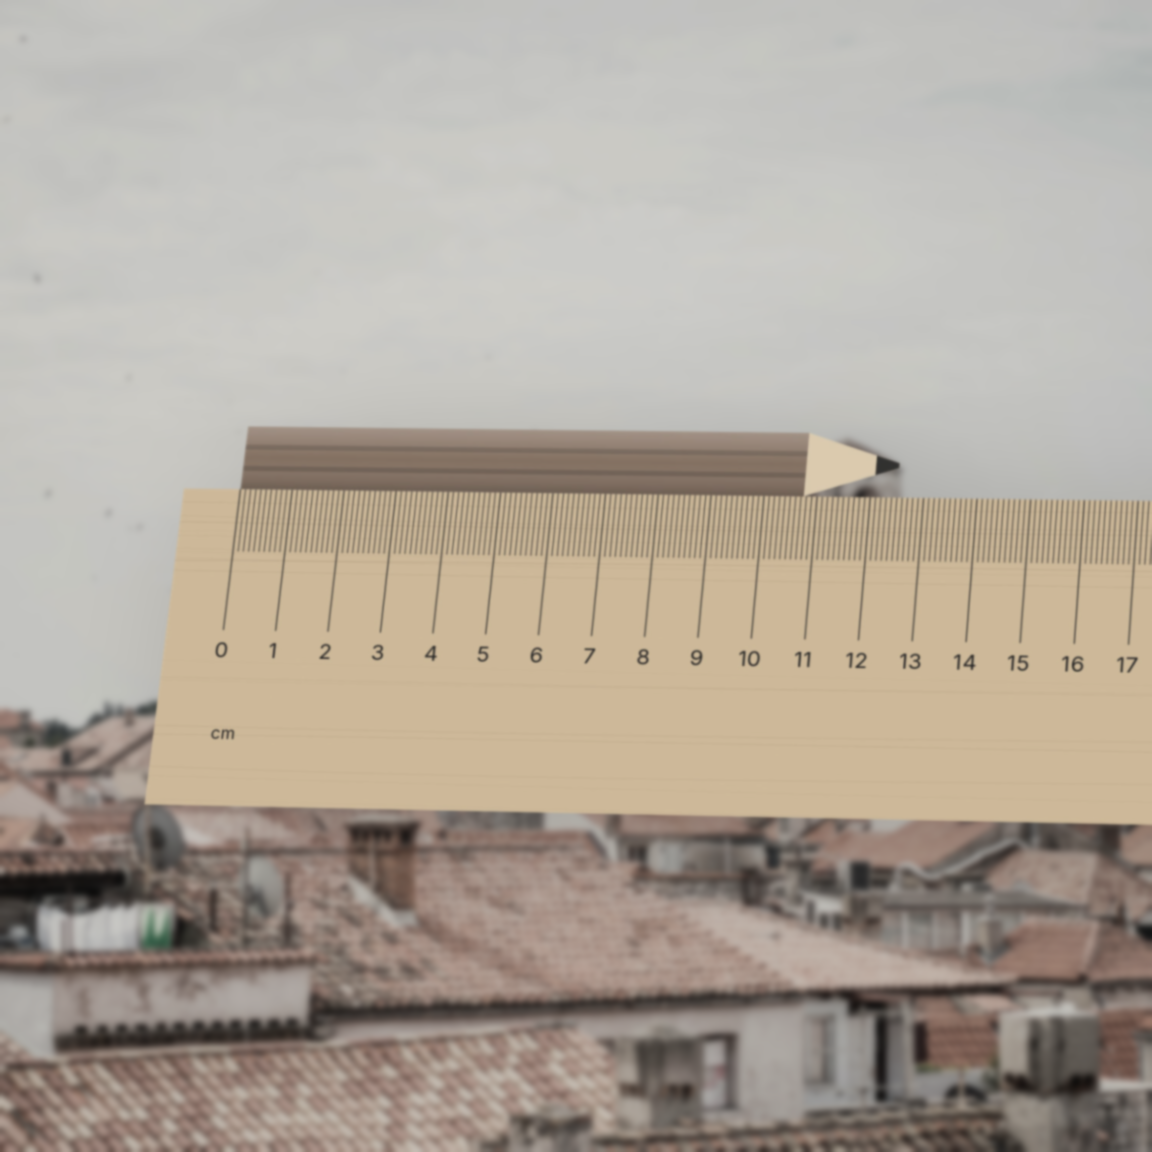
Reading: {"value": 12.5, "unit": "cm"}
